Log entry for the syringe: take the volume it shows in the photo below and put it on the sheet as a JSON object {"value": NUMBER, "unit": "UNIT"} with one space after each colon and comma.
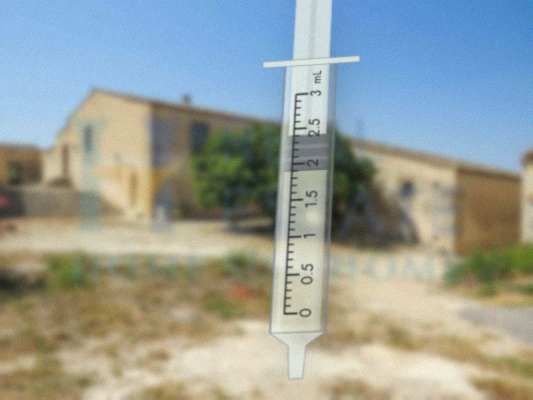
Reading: {"value": 1.9, "unit": "mL"}
